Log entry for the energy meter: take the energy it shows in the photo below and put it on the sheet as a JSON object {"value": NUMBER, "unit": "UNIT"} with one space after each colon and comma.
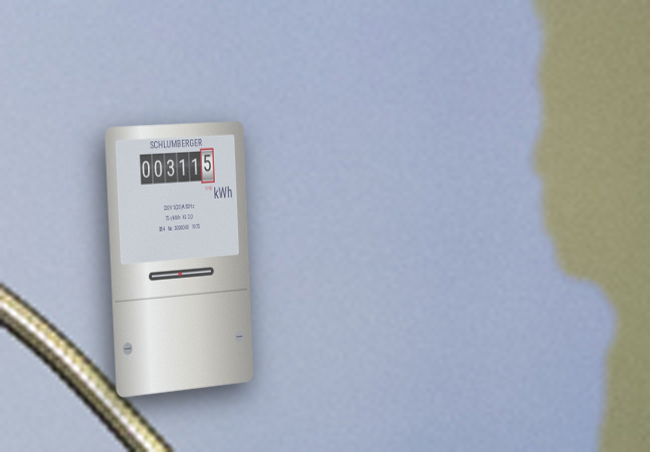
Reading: {"value": 311.5, "unit": "kWh"}
